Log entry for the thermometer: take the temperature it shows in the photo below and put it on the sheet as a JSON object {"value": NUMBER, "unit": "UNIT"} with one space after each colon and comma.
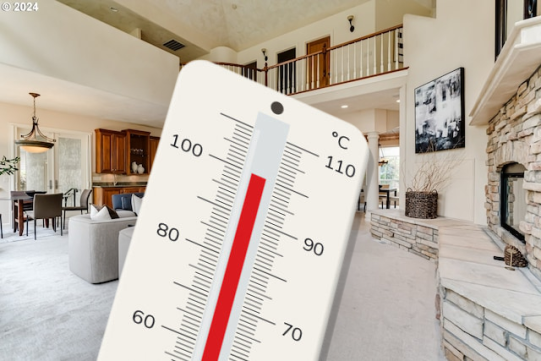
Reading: {"value": 100, "unit": "°C"}
